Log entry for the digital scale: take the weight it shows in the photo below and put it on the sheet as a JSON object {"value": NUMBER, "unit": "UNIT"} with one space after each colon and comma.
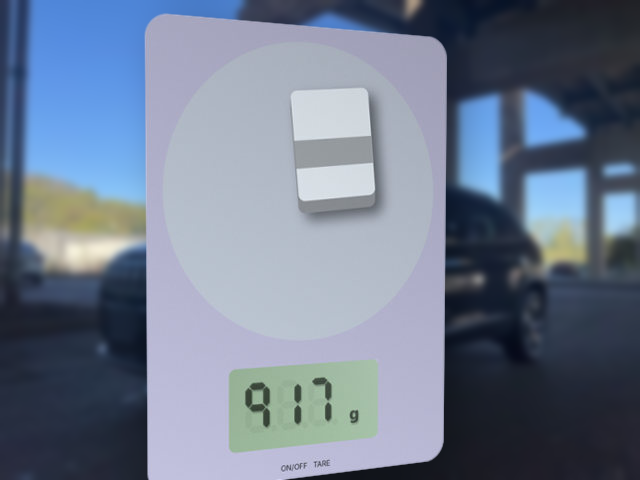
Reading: {"value": 917, "unit": "g"}
